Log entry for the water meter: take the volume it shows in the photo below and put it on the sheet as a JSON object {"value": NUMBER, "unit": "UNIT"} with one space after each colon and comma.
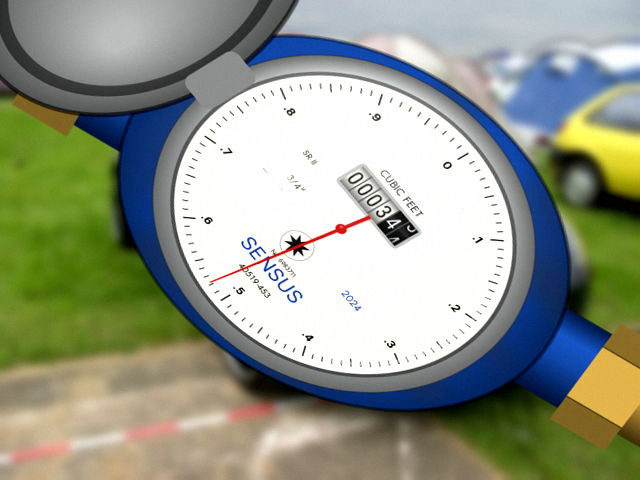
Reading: {"value": 343.52, "unit": "ft³"}
